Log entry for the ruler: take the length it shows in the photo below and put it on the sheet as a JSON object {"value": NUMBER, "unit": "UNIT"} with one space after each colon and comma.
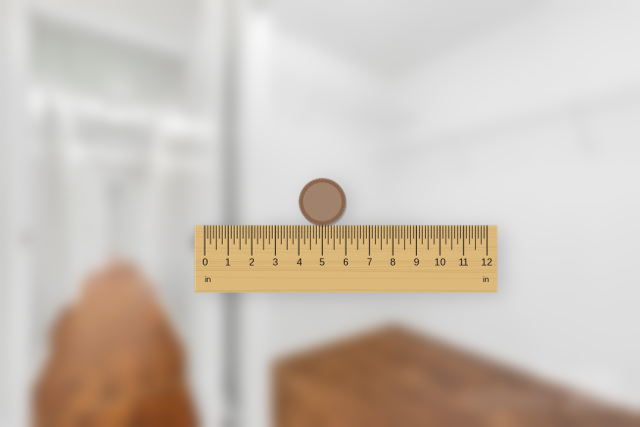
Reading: {"value": 2, "unit": "in"}
